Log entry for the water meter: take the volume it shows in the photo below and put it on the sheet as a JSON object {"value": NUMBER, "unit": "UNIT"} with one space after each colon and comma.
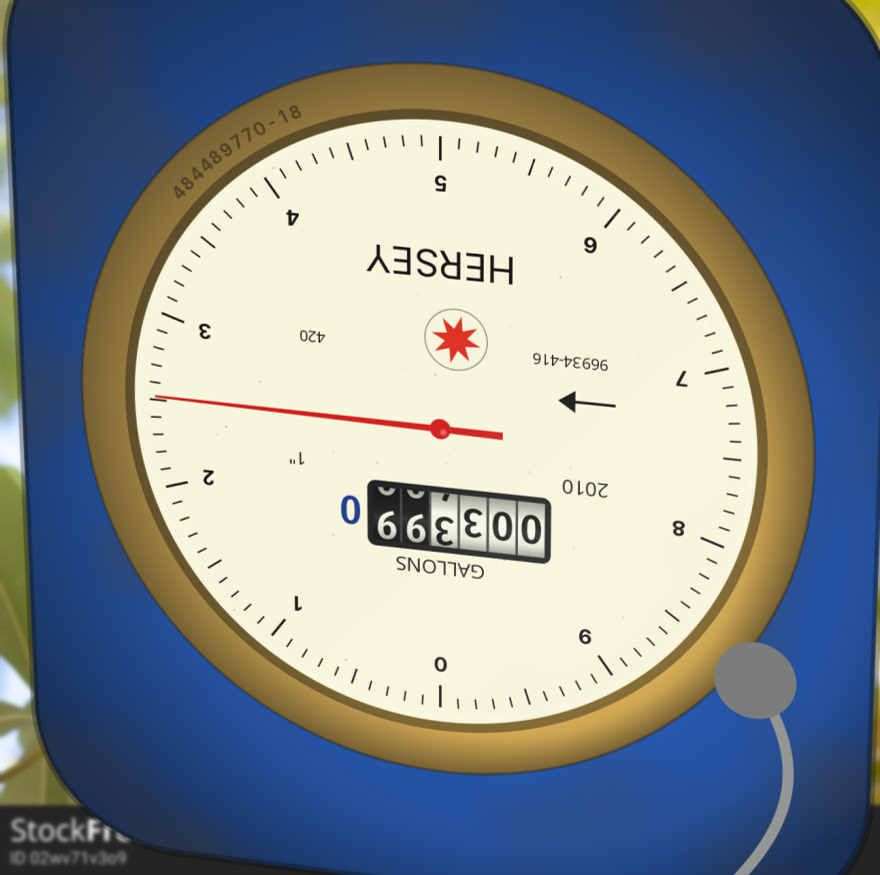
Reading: {"value": 33992.5, "unit": "gal"}
